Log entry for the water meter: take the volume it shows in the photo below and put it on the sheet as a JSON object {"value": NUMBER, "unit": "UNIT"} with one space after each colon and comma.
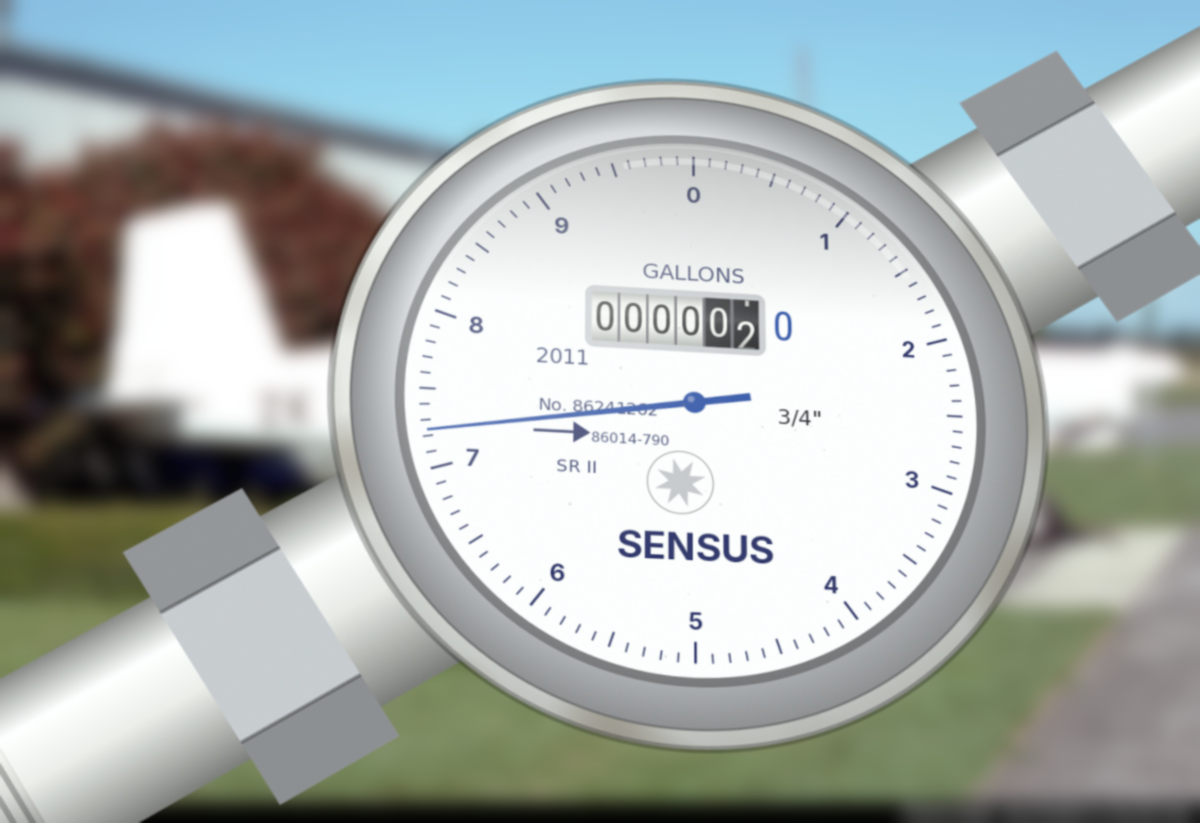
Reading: {"value": 17.2, "unit": "gal"}
